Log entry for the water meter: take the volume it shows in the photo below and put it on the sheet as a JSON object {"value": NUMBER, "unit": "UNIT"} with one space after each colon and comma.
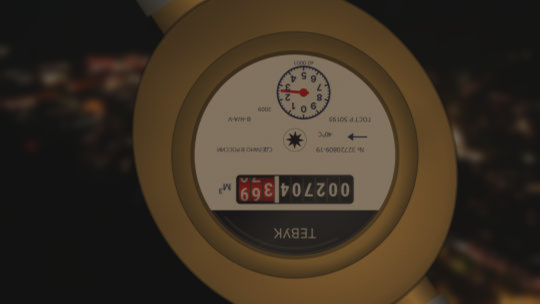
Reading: {"value": 2704.3692, "unit": "m³"}
